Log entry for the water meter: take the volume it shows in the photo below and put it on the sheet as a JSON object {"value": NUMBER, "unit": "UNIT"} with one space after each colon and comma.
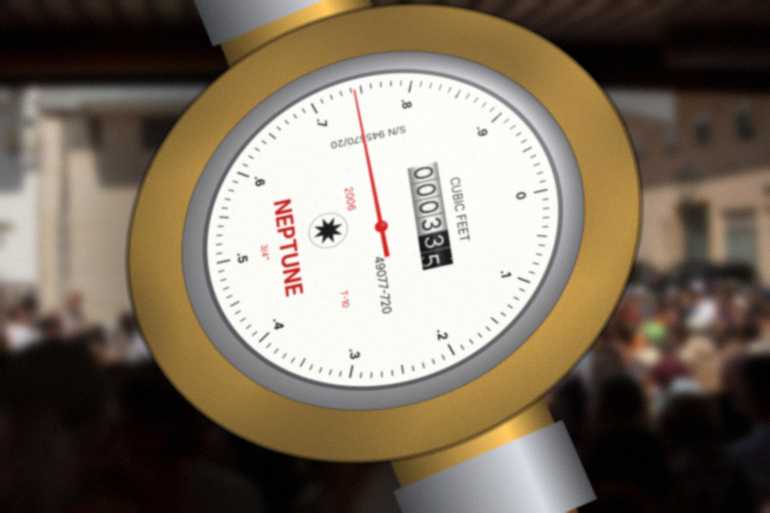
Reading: {"value": 334.74, "unit": "ft³"}
